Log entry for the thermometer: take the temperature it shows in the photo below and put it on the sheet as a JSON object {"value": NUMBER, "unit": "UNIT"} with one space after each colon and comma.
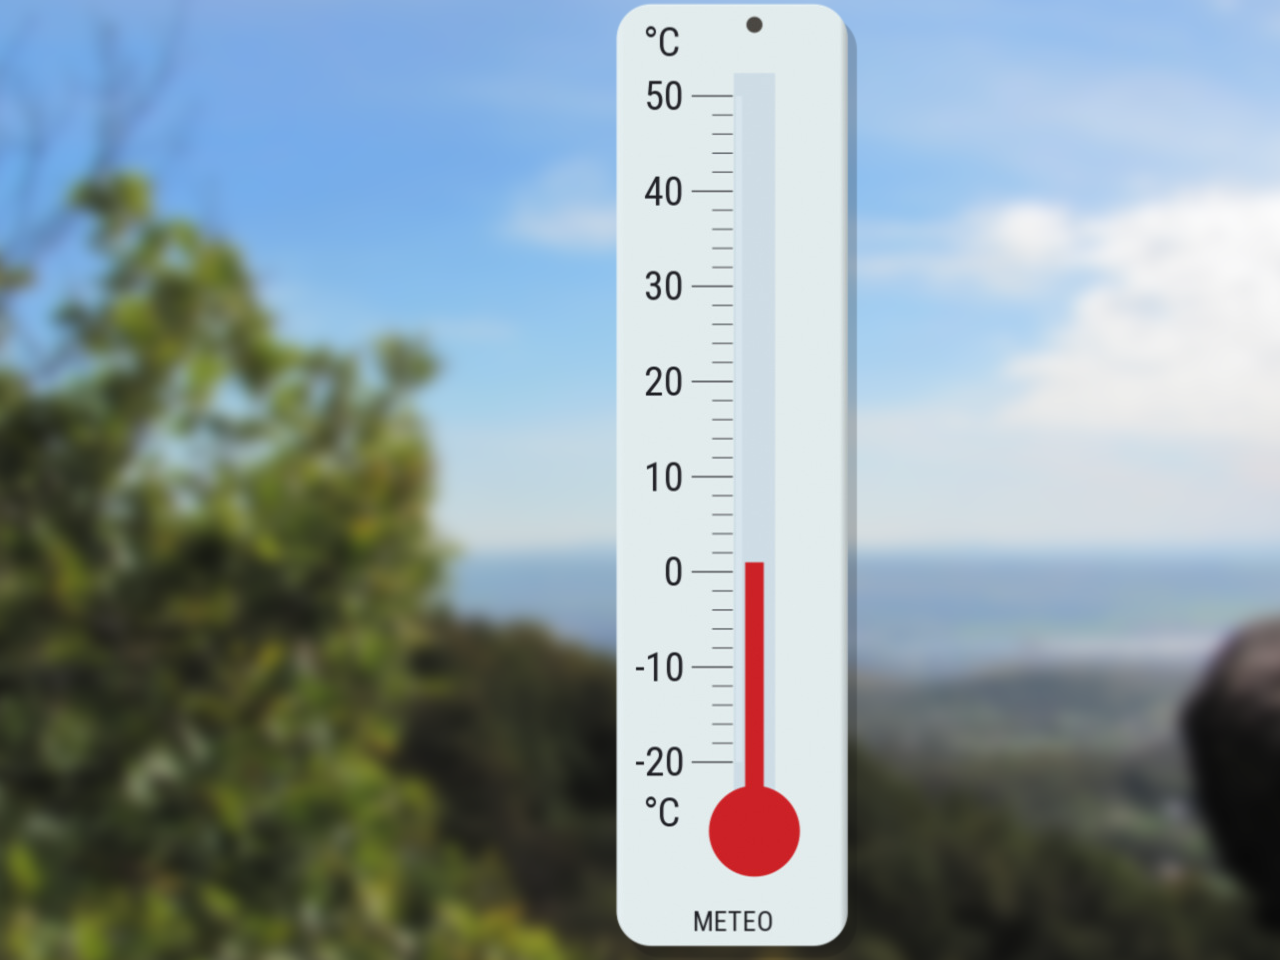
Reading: {"value": 1, "unit": "°C"}
